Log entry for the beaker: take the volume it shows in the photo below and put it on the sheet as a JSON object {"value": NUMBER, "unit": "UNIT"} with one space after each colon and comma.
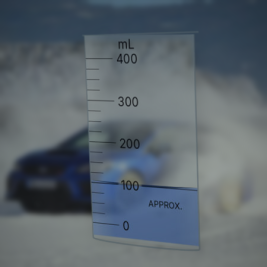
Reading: {"value": 100, "unit": "mL"}
